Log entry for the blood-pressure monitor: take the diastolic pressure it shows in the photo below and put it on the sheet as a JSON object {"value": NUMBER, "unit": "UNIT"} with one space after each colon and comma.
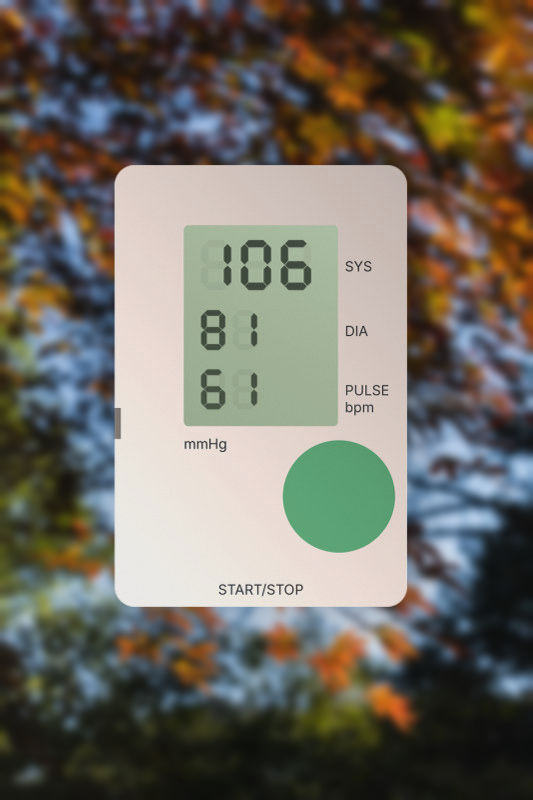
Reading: {"value": 81, "unit": "mmHg"}
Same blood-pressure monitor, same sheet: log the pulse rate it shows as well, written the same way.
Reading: {"value": 61, "unit": "bpm"}
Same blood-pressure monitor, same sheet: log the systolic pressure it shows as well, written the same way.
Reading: {"value": 106, "unit": "mmHg"}
